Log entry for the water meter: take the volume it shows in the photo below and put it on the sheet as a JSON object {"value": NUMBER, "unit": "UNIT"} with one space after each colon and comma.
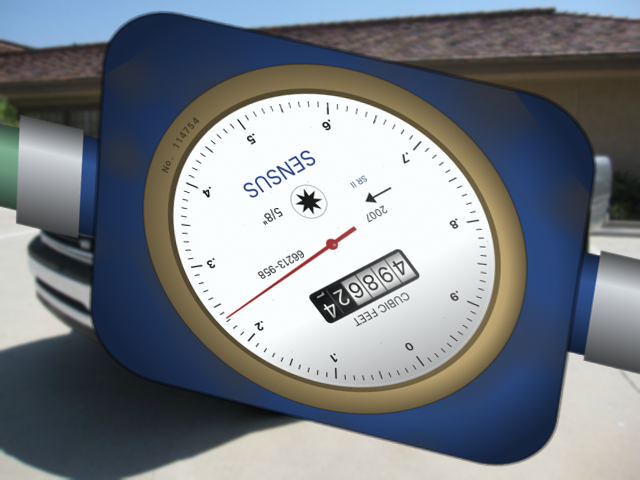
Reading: {"value": 498624.23, "unit": "ft³"}
